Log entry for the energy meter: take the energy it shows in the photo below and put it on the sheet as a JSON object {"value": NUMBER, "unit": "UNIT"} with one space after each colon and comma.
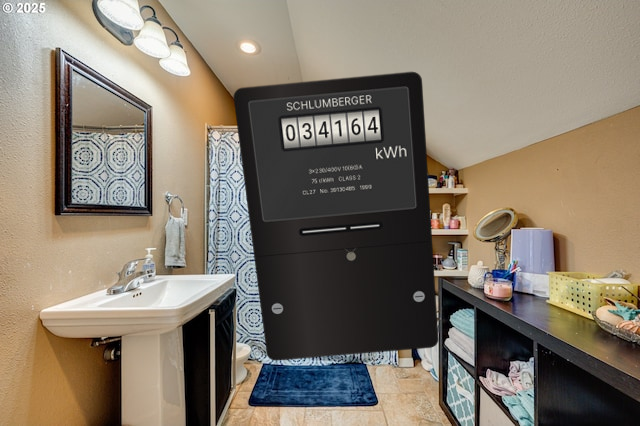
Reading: {"value": 34164, "unit": "kWh"}
